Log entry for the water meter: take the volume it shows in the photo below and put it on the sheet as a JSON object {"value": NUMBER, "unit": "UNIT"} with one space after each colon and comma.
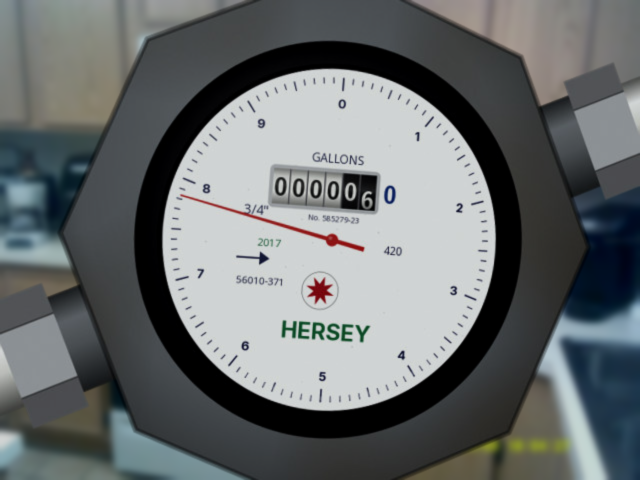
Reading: {"value": 57.8, "unit": "gal"}
